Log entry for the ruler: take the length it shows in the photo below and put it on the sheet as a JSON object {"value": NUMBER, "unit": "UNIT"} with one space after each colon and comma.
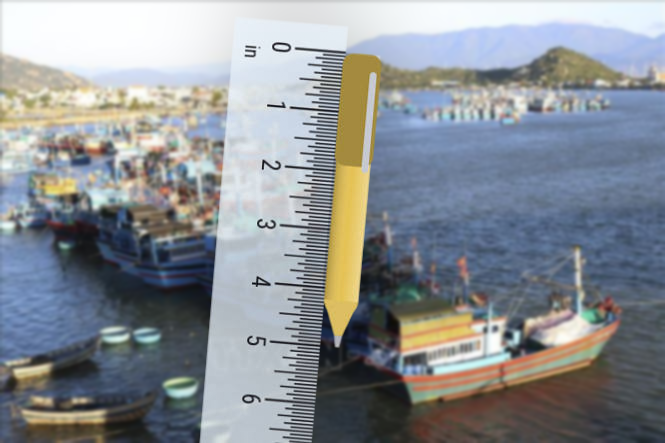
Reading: {"value": 5, "unit": "in"}
